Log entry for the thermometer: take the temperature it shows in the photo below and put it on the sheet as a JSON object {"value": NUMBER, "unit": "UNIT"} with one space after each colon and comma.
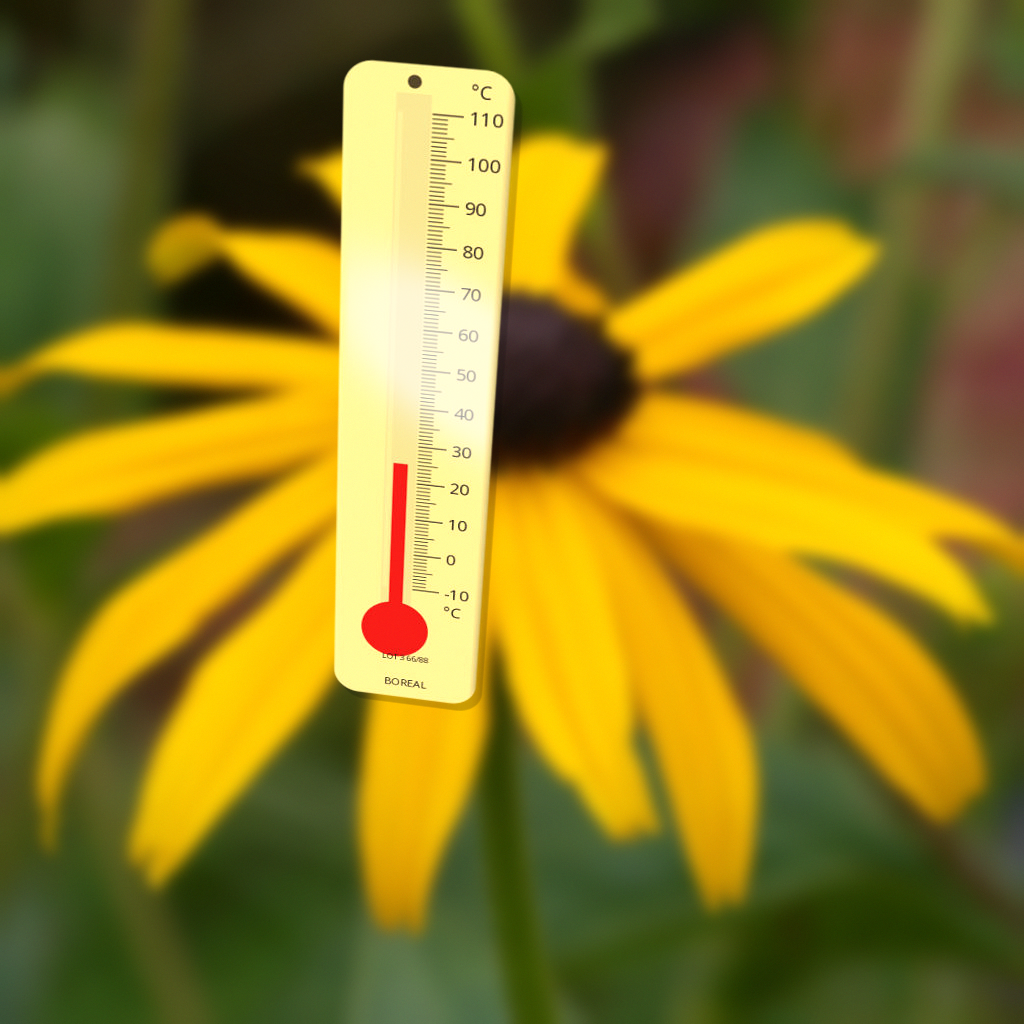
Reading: {"value": 25, "unit": "°C"}
